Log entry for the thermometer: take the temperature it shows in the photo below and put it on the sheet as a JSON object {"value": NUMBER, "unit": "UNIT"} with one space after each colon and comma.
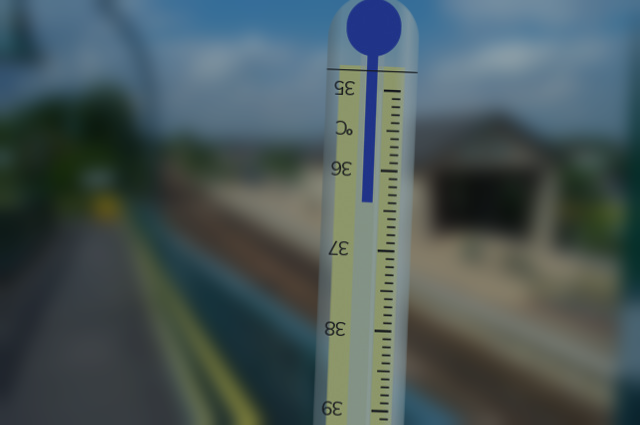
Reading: {"value": 36.4, "unit": "°C"}
